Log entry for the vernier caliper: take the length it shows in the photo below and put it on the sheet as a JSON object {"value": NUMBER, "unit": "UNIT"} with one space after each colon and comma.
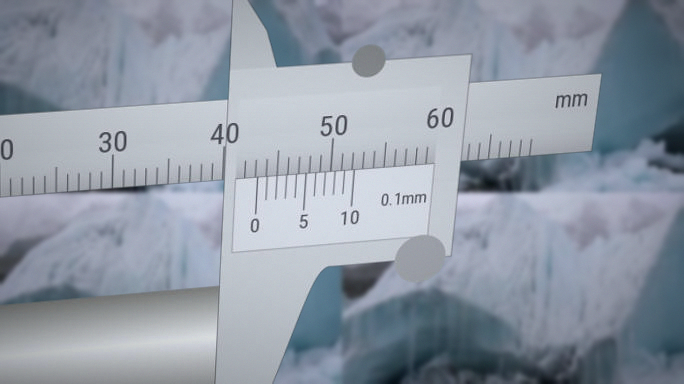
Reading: {"value": 43.2, "unit": "mm"}
